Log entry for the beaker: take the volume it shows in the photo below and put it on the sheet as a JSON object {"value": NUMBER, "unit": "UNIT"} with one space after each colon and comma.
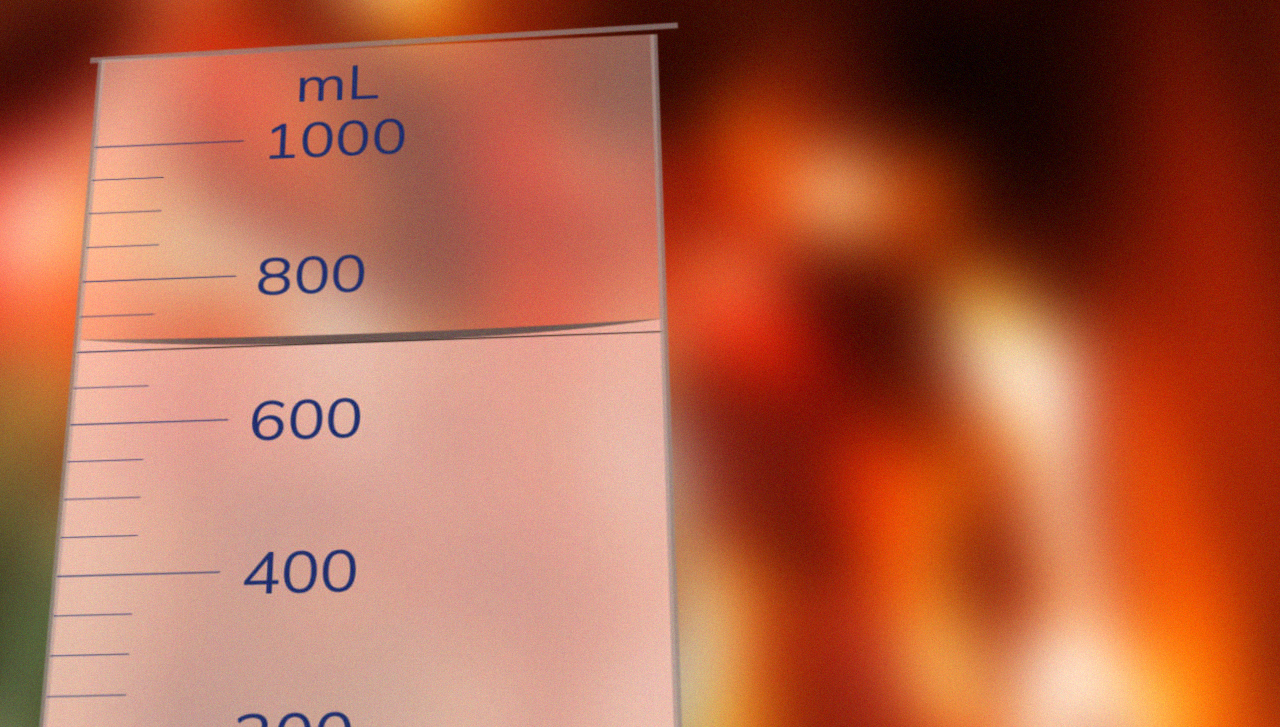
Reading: {"value": 700, "unit": "mL"}
